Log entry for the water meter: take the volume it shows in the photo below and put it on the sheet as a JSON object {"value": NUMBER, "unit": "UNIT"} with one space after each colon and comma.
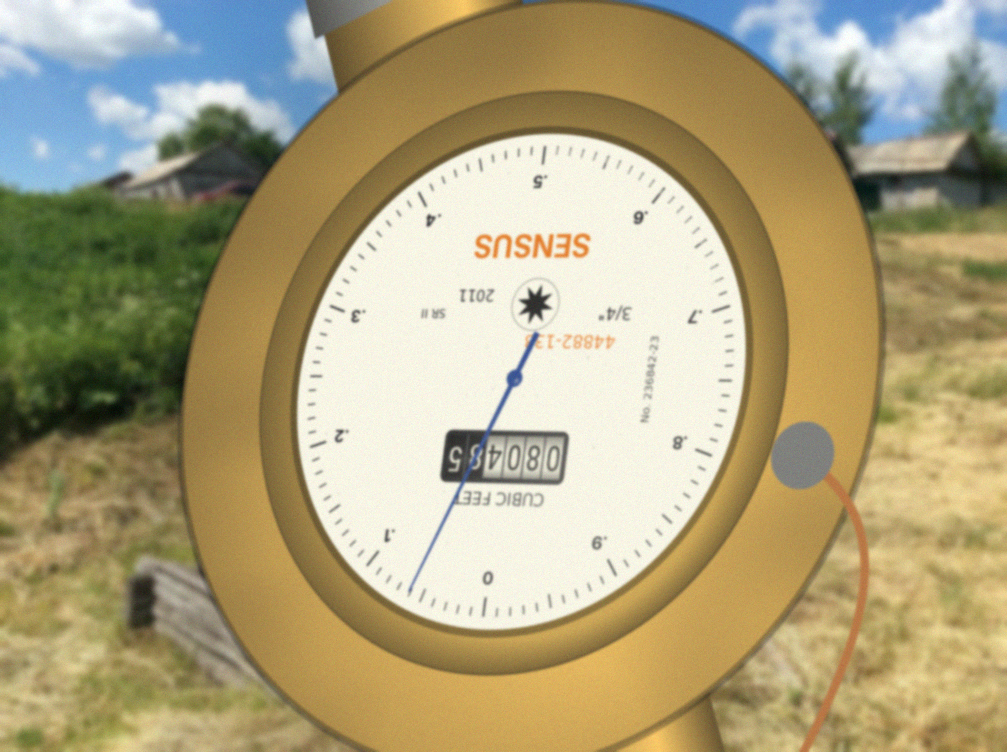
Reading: {"value": 80485.06, "unit": "ft³"}
